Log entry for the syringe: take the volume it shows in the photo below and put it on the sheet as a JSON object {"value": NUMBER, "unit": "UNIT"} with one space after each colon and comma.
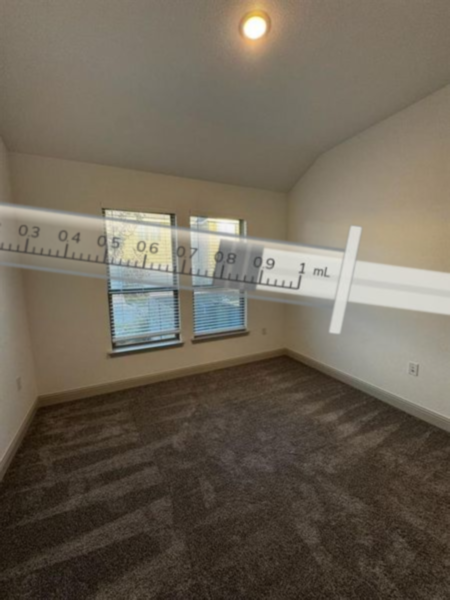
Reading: {"value": 0.78, "unit": "mL"}
